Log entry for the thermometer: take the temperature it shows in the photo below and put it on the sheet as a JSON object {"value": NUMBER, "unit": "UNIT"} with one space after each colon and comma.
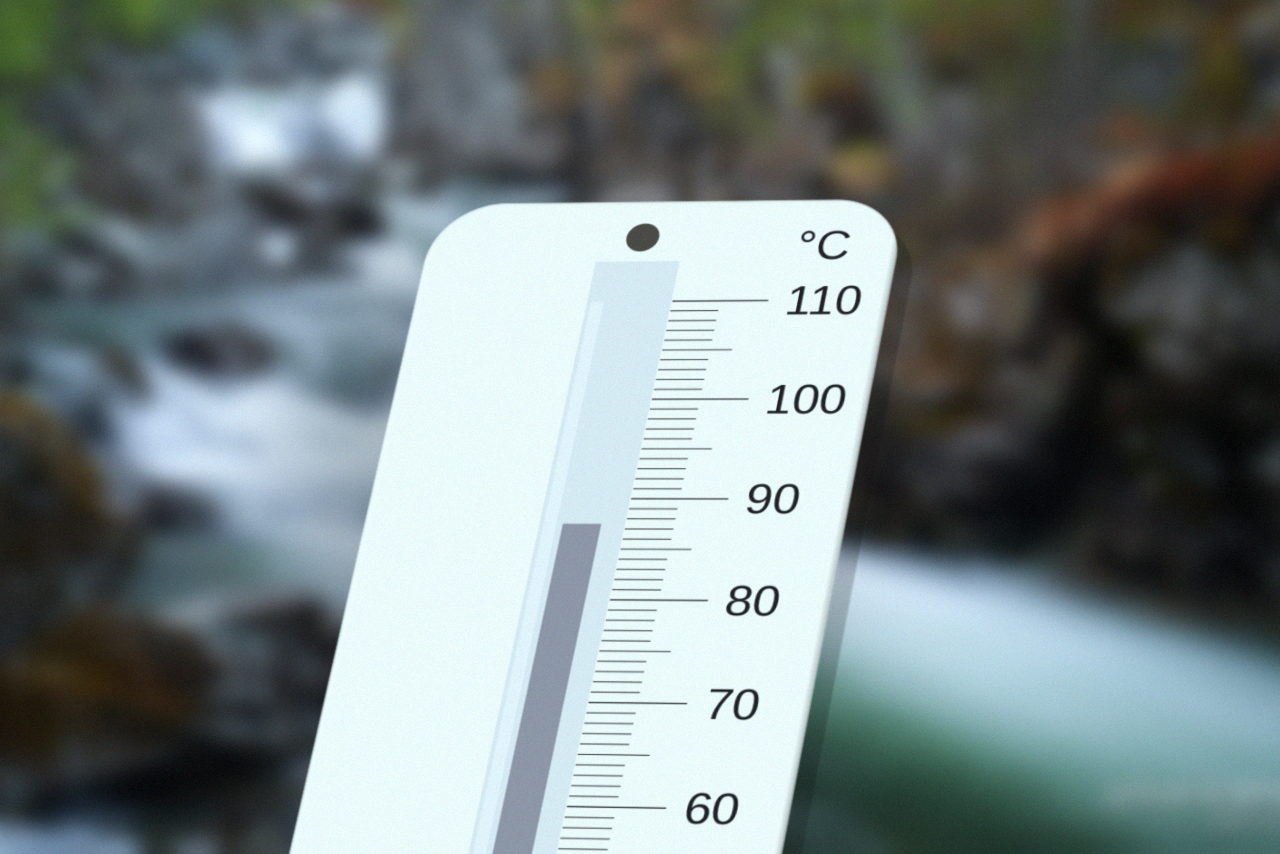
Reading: {"value": 87.5, "unit": "°C"}
